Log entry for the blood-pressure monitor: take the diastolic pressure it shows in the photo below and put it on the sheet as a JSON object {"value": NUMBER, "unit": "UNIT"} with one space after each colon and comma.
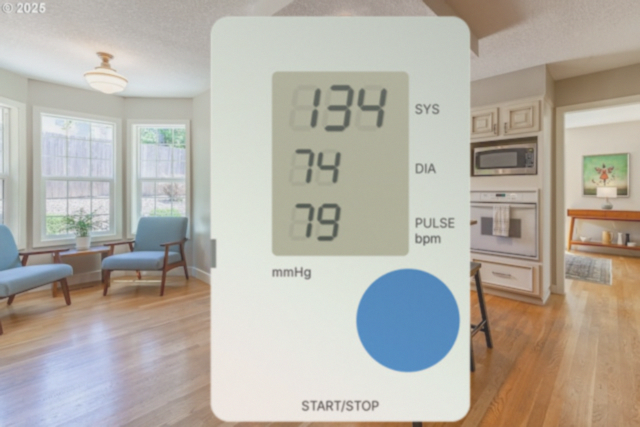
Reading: {"value": 74, "unit": "mmHg"}
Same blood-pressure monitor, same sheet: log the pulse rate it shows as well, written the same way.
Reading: {"value": 79, "unit": "bpm"}
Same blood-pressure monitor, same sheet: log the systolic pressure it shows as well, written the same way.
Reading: {"value": 134, "unit": "mmHg"}
